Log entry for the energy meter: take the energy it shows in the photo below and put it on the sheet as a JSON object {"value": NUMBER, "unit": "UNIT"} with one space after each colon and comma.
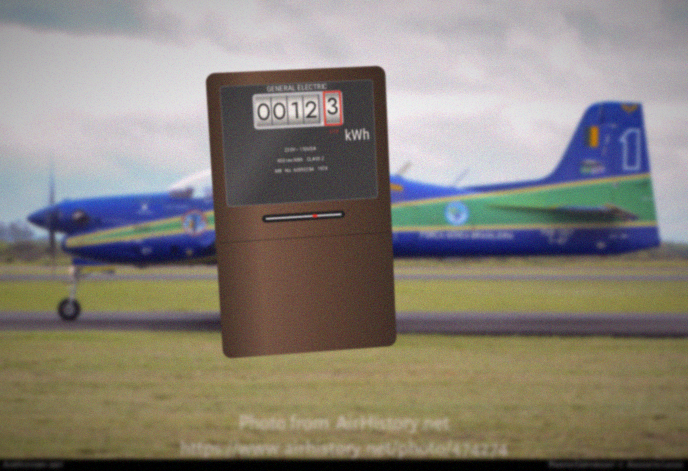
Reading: {"value": 12.3, "unit": "kWh"}
